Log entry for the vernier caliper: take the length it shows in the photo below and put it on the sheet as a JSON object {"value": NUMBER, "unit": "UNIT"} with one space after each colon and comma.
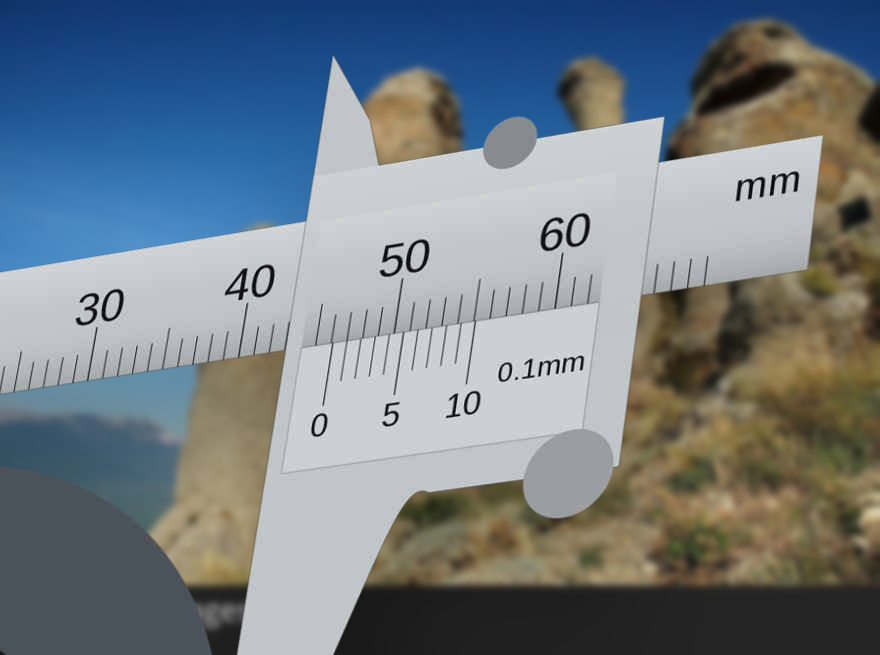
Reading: {"value": 46.1, "unit": "mm"}
